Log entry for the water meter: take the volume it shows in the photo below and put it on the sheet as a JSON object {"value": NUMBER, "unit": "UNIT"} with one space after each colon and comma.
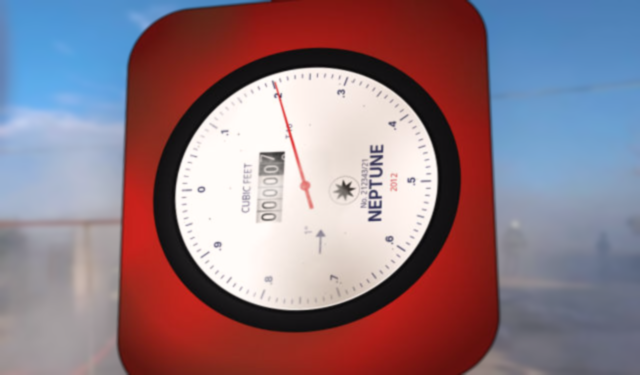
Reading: {"value": 7.20, "unit": "ft³"}
